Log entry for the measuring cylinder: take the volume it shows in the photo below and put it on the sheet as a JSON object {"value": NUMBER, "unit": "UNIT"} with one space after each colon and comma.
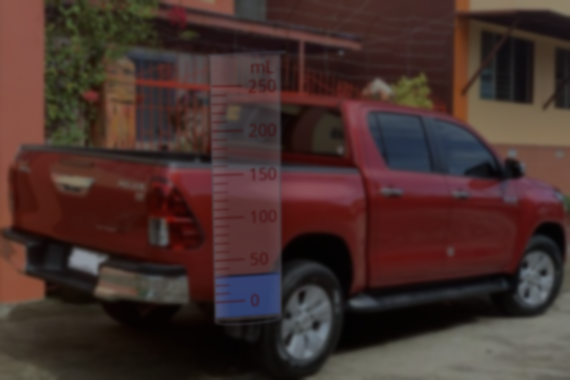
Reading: {"value": 30, "unit": "mL"}
